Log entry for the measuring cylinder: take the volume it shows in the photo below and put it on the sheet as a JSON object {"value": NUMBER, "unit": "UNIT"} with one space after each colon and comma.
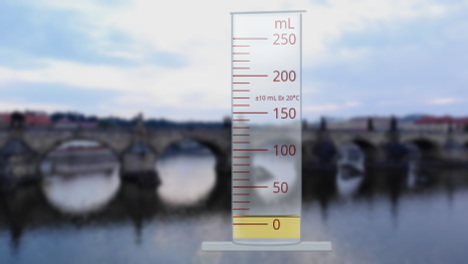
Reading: {"value": 10, "unit": "mL"}
